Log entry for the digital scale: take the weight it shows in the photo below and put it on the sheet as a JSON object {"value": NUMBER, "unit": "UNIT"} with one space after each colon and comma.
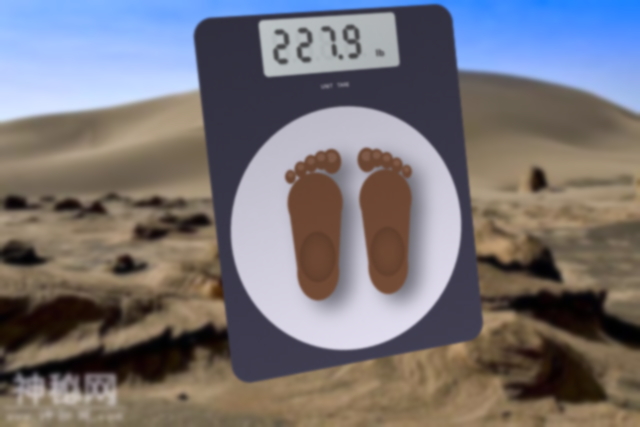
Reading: {"value": 227.9, "unit": "lb"}
